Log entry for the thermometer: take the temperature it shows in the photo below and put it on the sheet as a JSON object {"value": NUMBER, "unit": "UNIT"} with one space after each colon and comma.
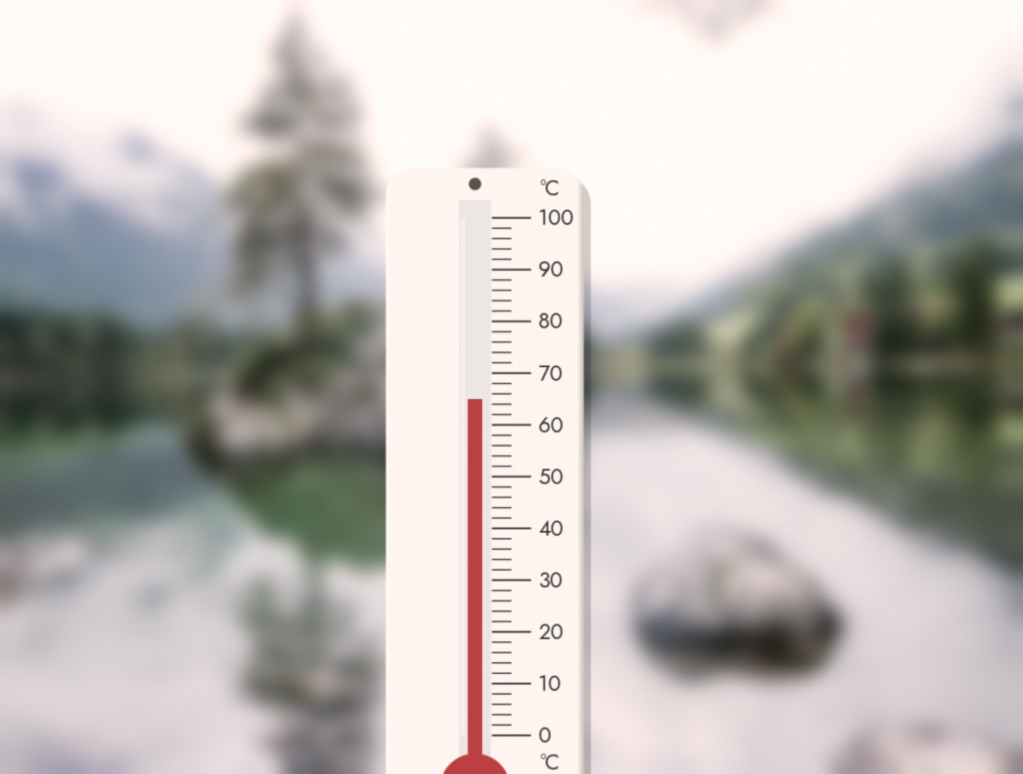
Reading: {"value": 65, "unit": "°C"}
